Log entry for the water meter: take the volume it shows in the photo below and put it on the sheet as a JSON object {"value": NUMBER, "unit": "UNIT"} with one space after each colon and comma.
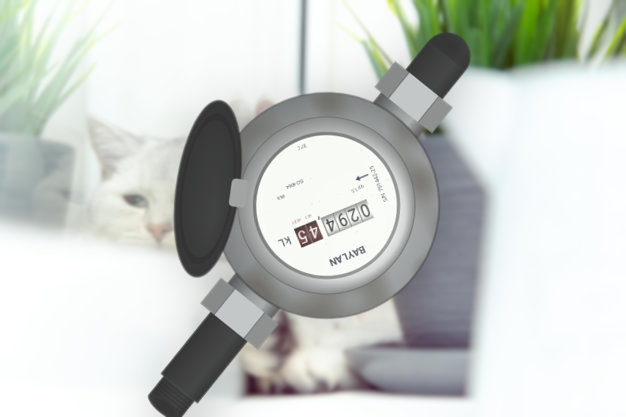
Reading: {"value": 294.45, "unit": "kL"}
